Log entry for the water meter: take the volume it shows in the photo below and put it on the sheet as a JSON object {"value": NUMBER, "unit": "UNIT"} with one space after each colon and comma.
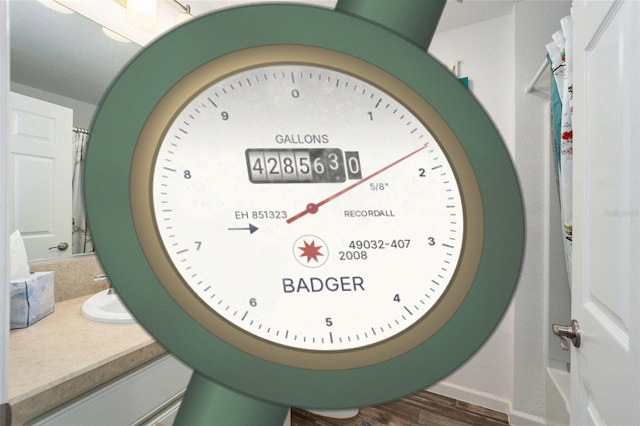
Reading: {"value": 4285631.7, "unit": "gal"}
